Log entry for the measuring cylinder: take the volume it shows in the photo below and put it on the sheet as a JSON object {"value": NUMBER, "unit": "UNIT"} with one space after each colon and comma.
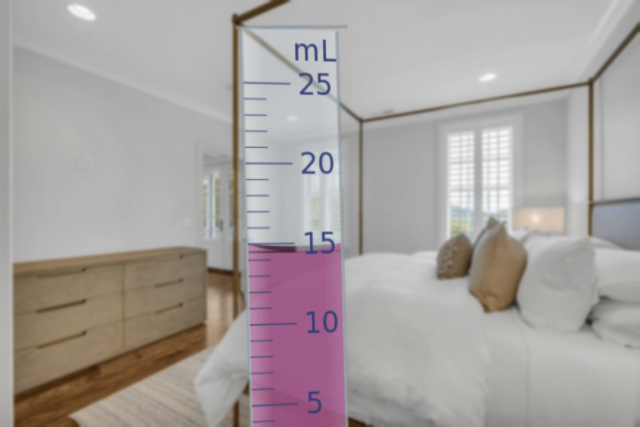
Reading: {"value": 14.5, "unit": "mL"}
